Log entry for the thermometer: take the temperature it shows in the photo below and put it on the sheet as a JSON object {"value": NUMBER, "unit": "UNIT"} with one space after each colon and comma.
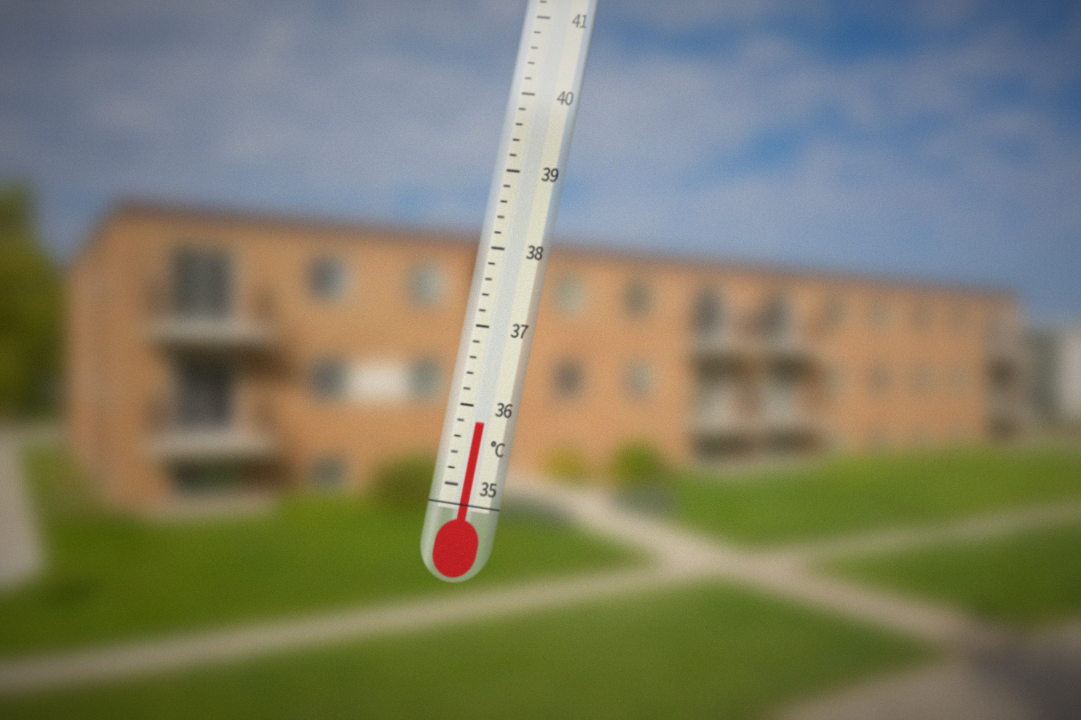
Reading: {"value": 35.8, "unit": "°C"}
